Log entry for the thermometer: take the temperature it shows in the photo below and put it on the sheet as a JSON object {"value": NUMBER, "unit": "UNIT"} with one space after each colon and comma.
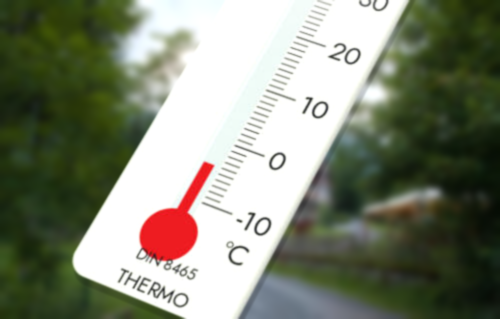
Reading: {"value": -4, "unit": "°C"}
